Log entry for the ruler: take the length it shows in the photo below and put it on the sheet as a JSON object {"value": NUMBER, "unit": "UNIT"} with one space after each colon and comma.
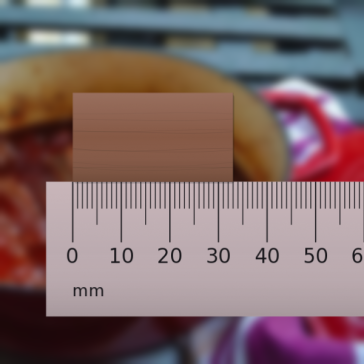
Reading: {"value": 33, "unit": "mm"}
